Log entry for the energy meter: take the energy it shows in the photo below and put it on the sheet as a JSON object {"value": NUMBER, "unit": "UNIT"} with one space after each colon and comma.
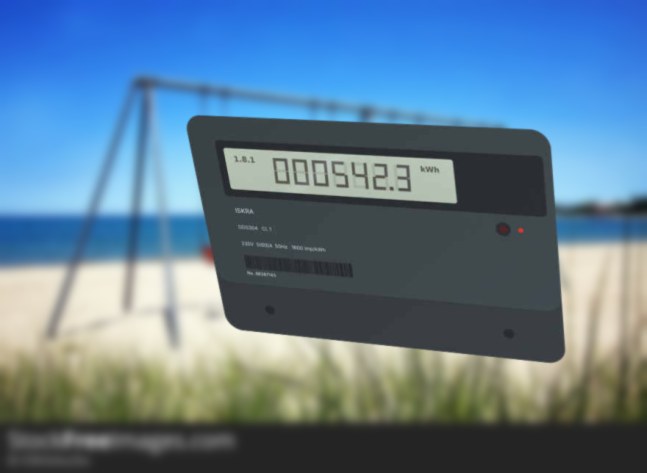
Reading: {"value": 542.3, "unit": "kWh"}
